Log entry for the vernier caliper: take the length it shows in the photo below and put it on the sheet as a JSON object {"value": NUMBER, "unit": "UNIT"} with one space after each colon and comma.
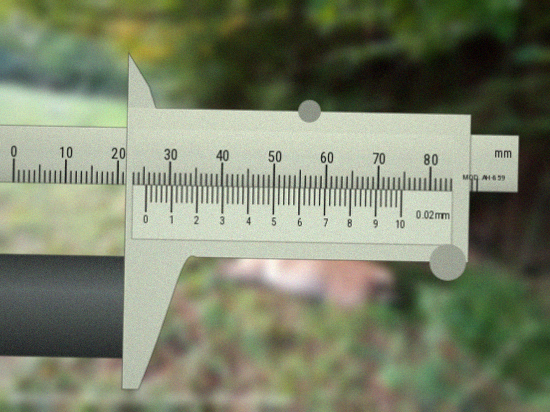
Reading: {"value": 25.5, "unit": "mm"}
